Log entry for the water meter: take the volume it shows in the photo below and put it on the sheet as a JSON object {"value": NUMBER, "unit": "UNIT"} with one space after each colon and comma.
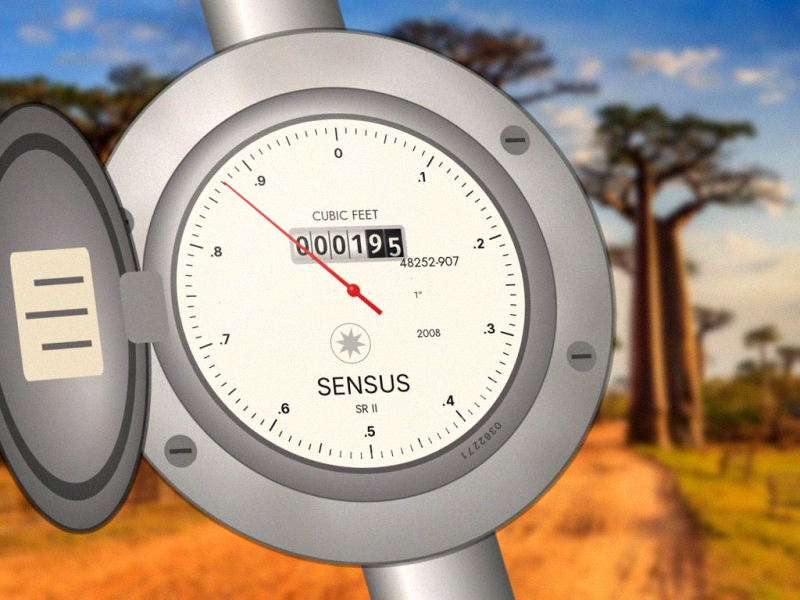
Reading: {"value": 194.87, "unit": "ft³"}
